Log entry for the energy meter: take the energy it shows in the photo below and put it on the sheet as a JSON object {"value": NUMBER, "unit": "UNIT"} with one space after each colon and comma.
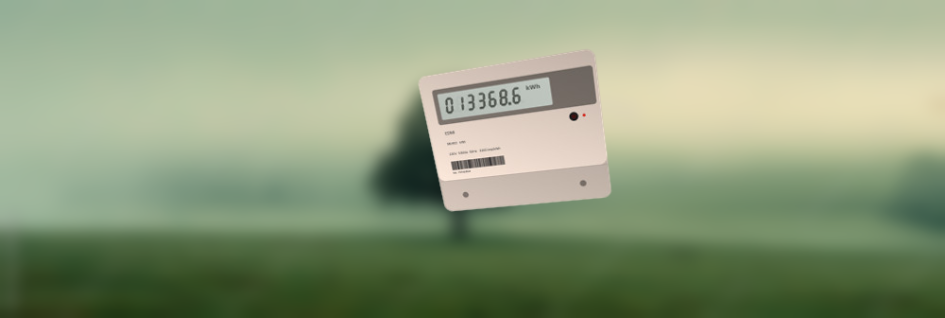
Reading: {"value": 13368.6, "unit": "kWh"}
